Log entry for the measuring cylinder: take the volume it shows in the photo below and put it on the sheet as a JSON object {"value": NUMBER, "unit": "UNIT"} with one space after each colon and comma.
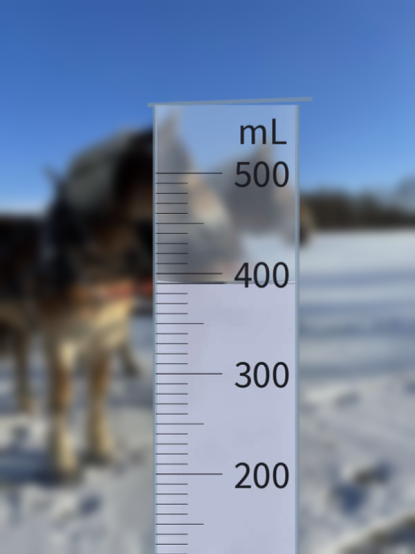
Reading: {"value": 390, "unit": "mL"}
